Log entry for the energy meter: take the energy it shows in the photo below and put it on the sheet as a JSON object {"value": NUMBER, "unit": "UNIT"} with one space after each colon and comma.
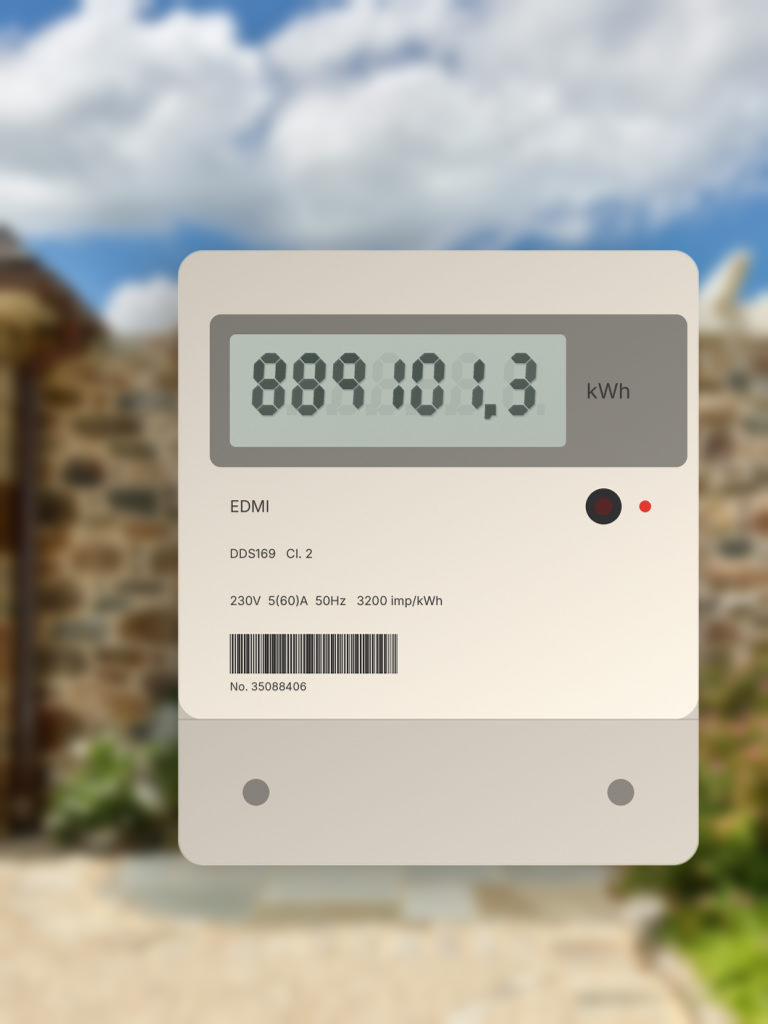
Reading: {"value": 889101.3, "unit": "kWh"}
